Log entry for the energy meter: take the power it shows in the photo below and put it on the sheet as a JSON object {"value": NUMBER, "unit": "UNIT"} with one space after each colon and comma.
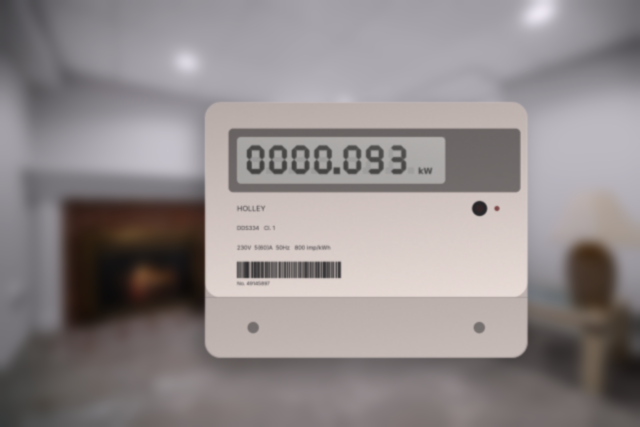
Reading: {"value": 0.093, "unit": "kW"}
